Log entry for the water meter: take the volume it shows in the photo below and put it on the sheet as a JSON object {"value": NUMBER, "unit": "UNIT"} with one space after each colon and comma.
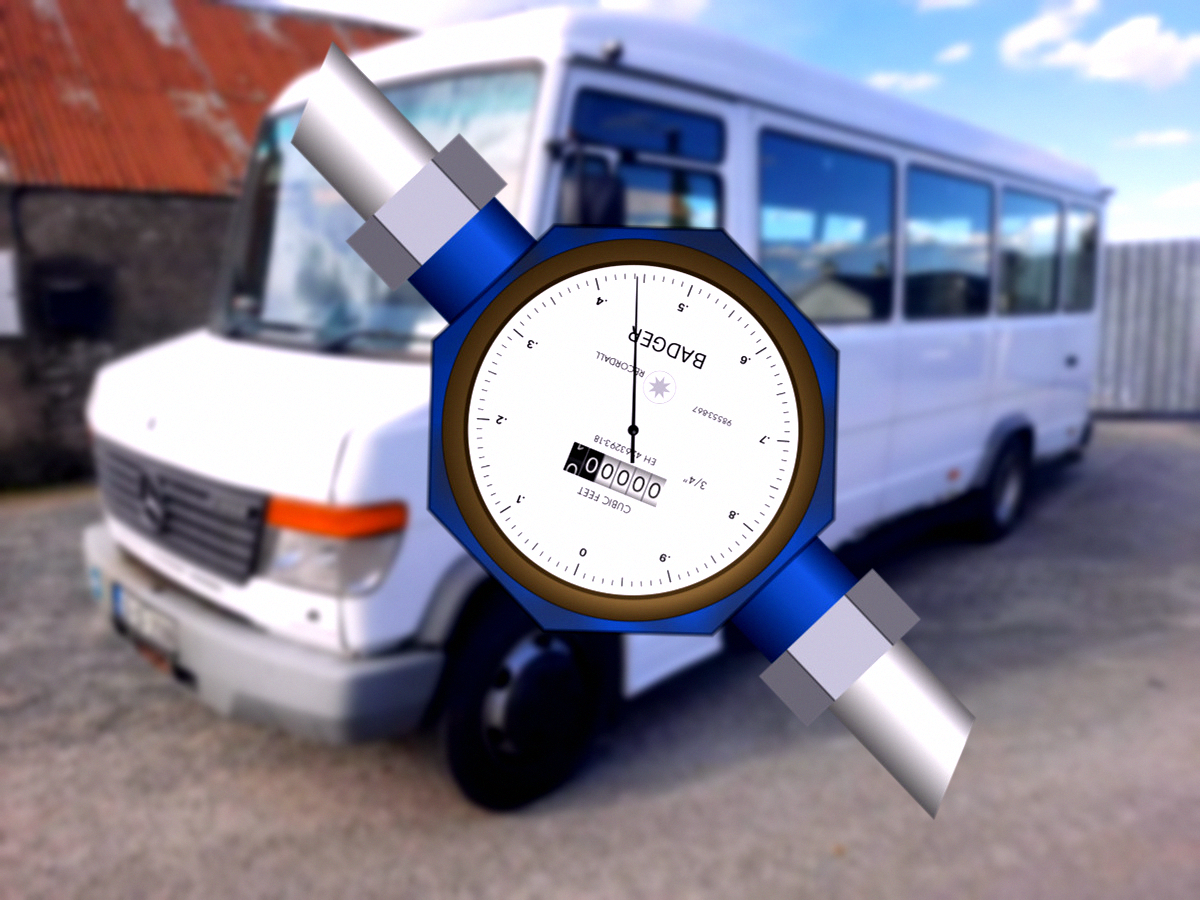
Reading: {"value": 0.44, "unit": "ft³"}
